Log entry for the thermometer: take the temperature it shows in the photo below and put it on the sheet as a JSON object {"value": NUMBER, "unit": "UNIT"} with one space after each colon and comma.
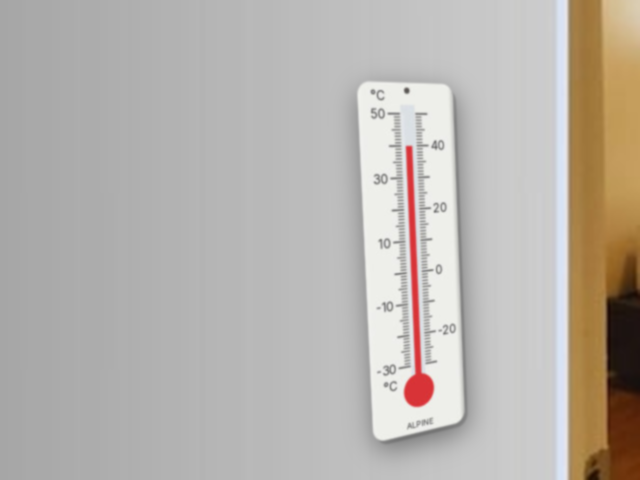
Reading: {"value": 40, "unit": "°C"}
